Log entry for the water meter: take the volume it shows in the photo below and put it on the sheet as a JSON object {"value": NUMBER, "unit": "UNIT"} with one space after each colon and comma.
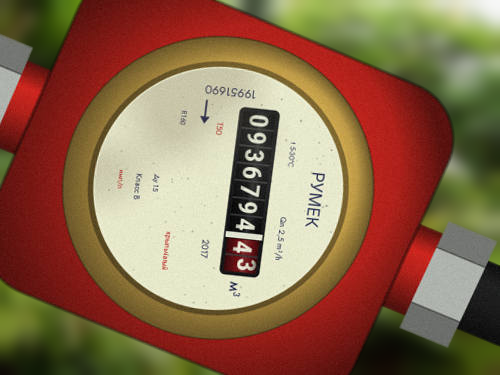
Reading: {"value": 936794.43, "unit": "m³"}
